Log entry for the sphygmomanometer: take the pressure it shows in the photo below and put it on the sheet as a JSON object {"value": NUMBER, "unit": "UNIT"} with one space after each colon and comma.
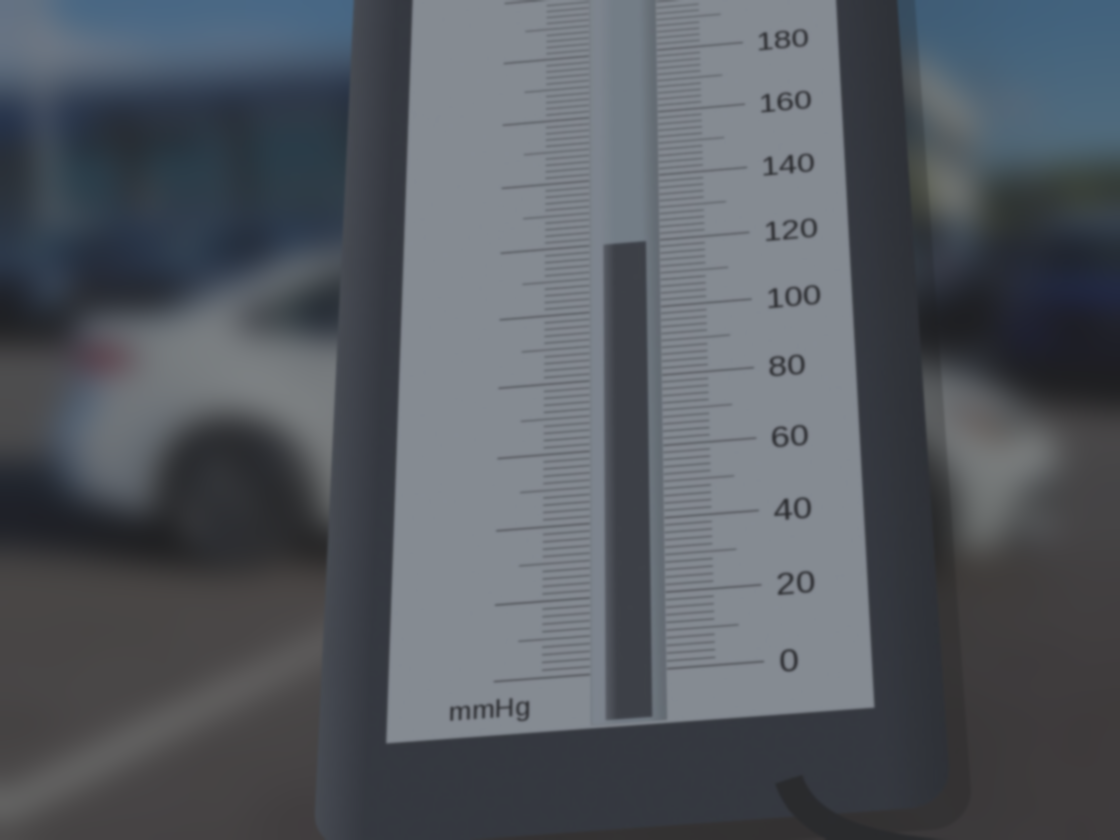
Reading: {"value": 120, "unit": "mmHg"}
